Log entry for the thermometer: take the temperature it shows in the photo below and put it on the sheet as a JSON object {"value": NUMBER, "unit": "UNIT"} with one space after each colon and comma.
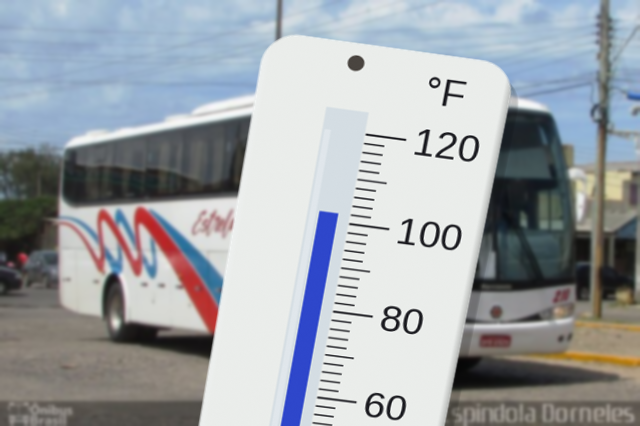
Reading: {"value": 102, "unit": "°F"}
